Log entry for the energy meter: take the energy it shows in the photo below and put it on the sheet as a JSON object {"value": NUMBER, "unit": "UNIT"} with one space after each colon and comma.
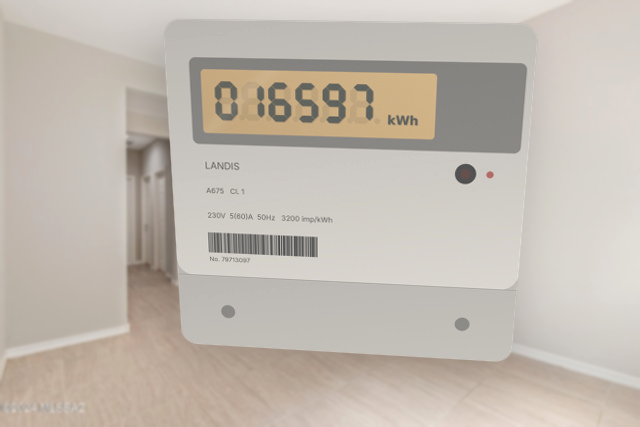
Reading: {"value": 16597, "unit": "kWh"}
